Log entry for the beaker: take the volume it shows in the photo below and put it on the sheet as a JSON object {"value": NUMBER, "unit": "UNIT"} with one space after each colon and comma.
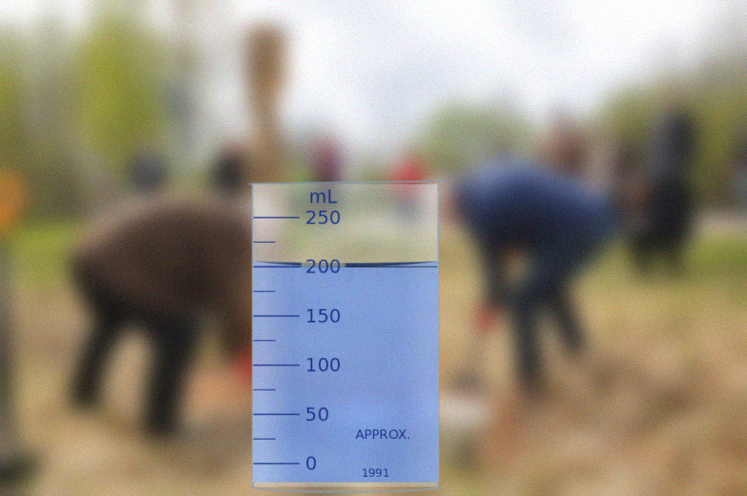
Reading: {"value": 200, "unit": "mL"}
